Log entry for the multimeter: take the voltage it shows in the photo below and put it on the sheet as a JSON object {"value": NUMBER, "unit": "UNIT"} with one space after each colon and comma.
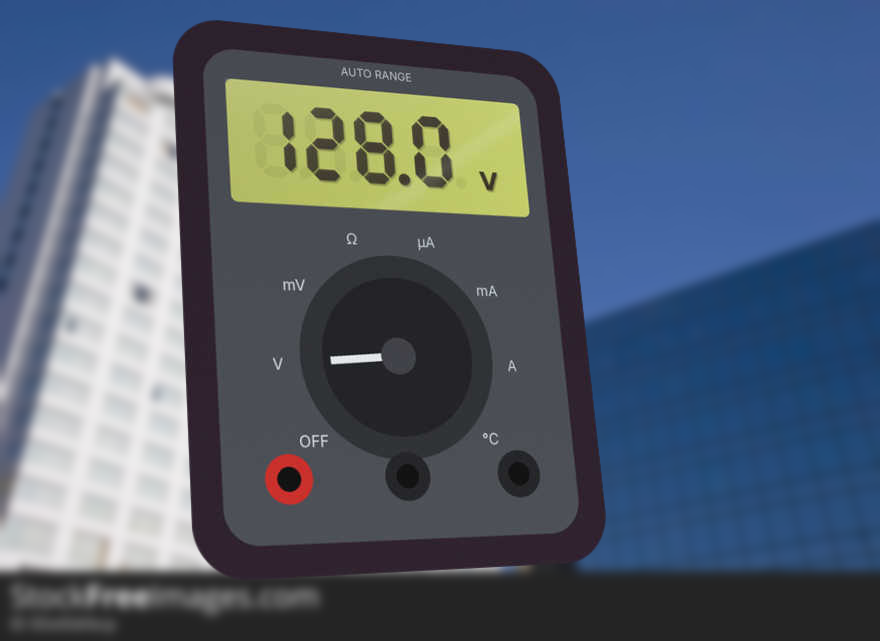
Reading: {"value": 128.0, "unit": "V"}
